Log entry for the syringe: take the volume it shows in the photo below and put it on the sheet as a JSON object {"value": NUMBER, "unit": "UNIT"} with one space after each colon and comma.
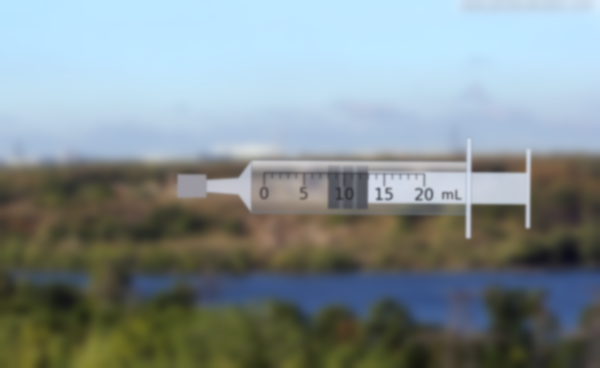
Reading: {"value": 8, "unit": "mL"}
